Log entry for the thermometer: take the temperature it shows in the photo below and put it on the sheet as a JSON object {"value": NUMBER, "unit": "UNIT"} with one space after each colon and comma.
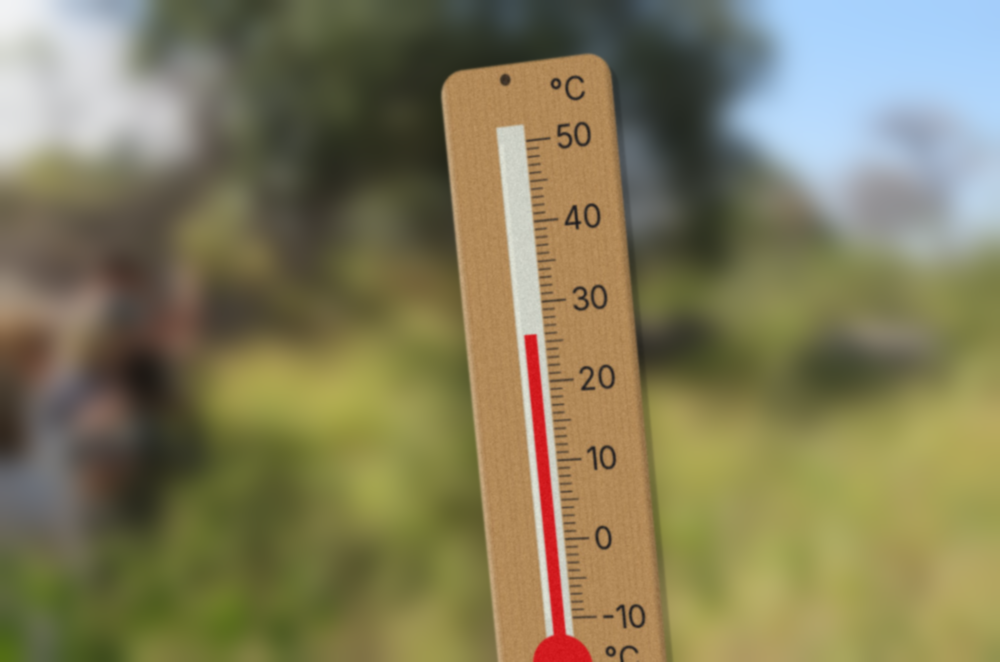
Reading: {"value": 26, "unit": "°C"}
